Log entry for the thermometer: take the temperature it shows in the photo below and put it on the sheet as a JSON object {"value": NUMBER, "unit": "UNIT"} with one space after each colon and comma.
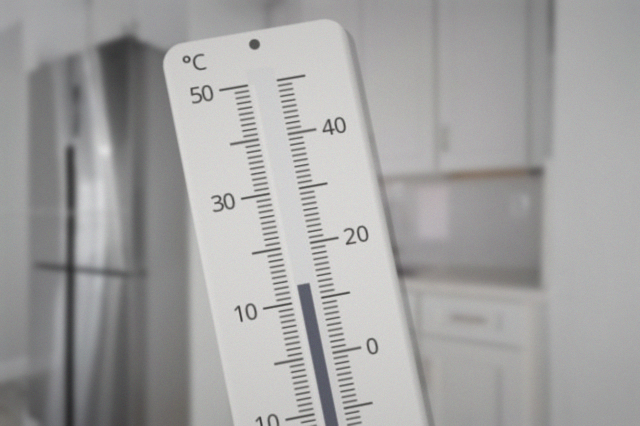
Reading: {"value": 13, "unit": "°C"}
